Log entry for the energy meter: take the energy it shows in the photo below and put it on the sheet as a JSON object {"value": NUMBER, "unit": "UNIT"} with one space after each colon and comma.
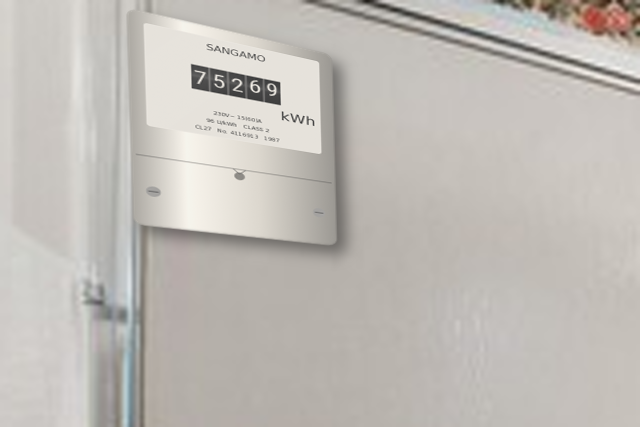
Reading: {"value": 75269, "unit": "kWh"}
